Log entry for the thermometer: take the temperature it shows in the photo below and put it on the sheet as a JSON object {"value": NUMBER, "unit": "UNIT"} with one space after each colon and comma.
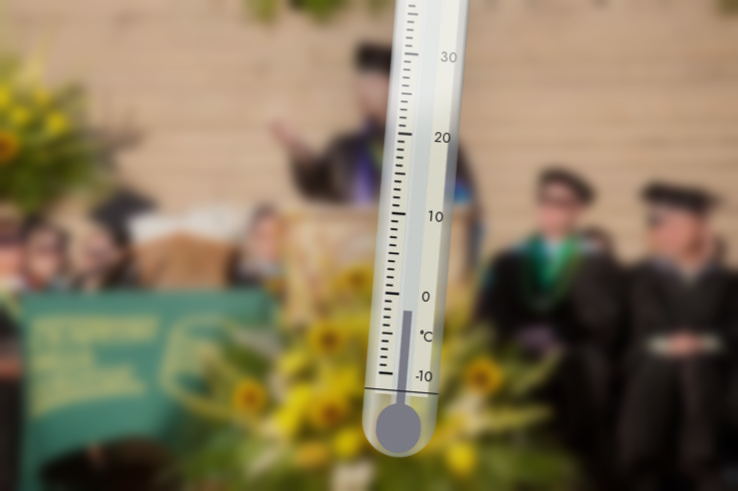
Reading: {"value": -2, "unit": "°C"}
